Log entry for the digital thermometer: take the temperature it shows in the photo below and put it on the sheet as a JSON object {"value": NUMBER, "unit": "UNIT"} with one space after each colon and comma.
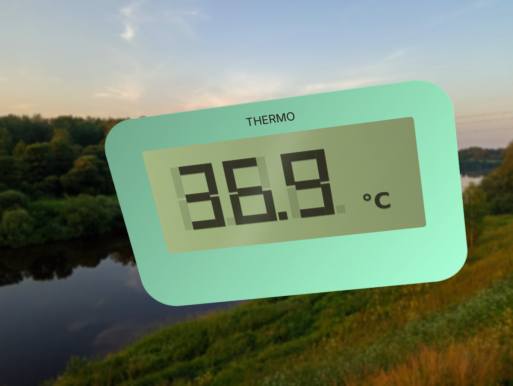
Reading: {"value": 36.9, "unit": "°C"}
